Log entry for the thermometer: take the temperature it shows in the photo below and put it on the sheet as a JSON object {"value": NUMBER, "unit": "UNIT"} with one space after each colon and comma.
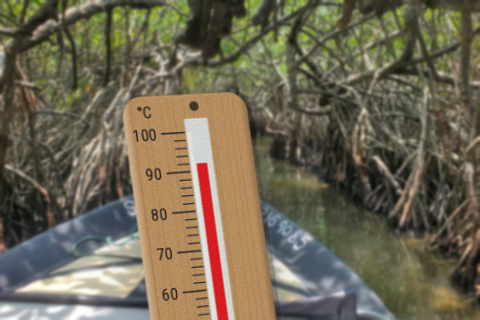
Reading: {"value": 92, "unit": "°C"}
